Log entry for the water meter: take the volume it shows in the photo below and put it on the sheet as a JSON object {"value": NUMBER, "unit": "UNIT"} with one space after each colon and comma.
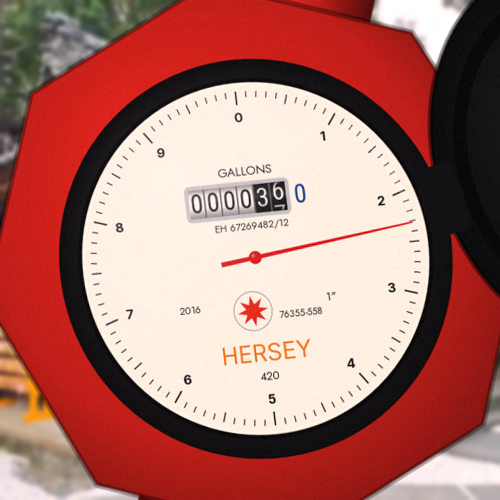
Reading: {"value": 362.3, "unit": "gal"}
